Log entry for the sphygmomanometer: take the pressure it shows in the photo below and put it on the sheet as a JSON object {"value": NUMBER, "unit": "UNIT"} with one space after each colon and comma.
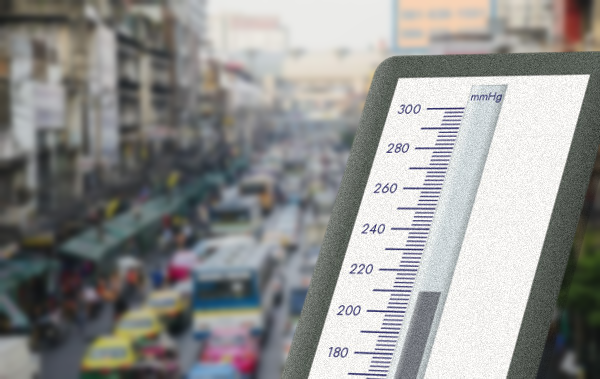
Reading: {"value": 210, "unit": "mmHg"}
